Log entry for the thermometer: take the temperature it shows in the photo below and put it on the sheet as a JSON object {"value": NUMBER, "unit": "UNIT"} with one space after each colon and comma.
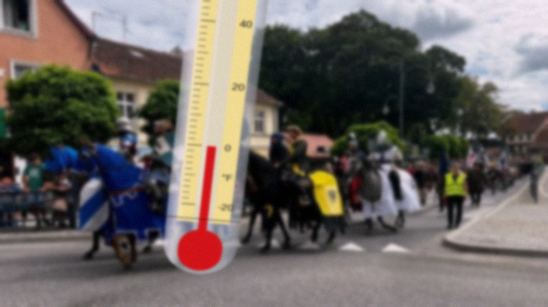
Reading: {"value": 0, "unit": "°F"}
